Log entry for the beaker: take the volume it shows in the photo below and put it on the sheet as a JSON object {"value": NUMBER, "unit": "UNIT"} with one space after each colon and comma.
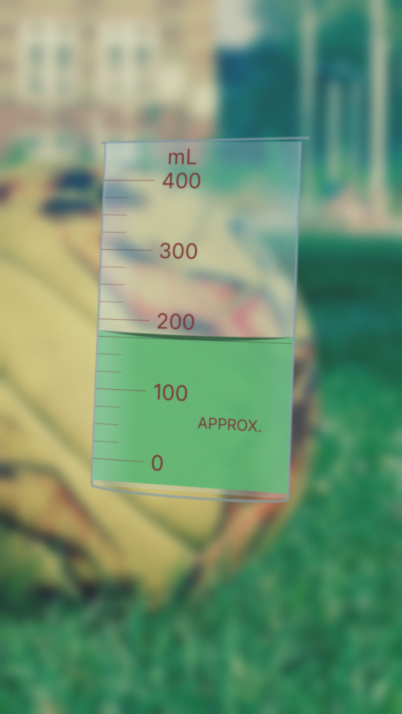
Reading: {"value": 175, "unit": "mL"}
